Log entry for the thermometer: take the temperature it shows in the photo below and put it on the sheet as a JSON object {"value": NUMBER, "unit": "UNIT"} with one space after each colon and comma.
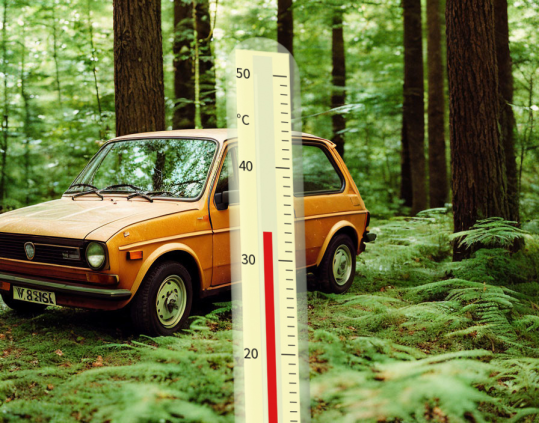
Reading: {"value": 33, "unit": "°C"}
